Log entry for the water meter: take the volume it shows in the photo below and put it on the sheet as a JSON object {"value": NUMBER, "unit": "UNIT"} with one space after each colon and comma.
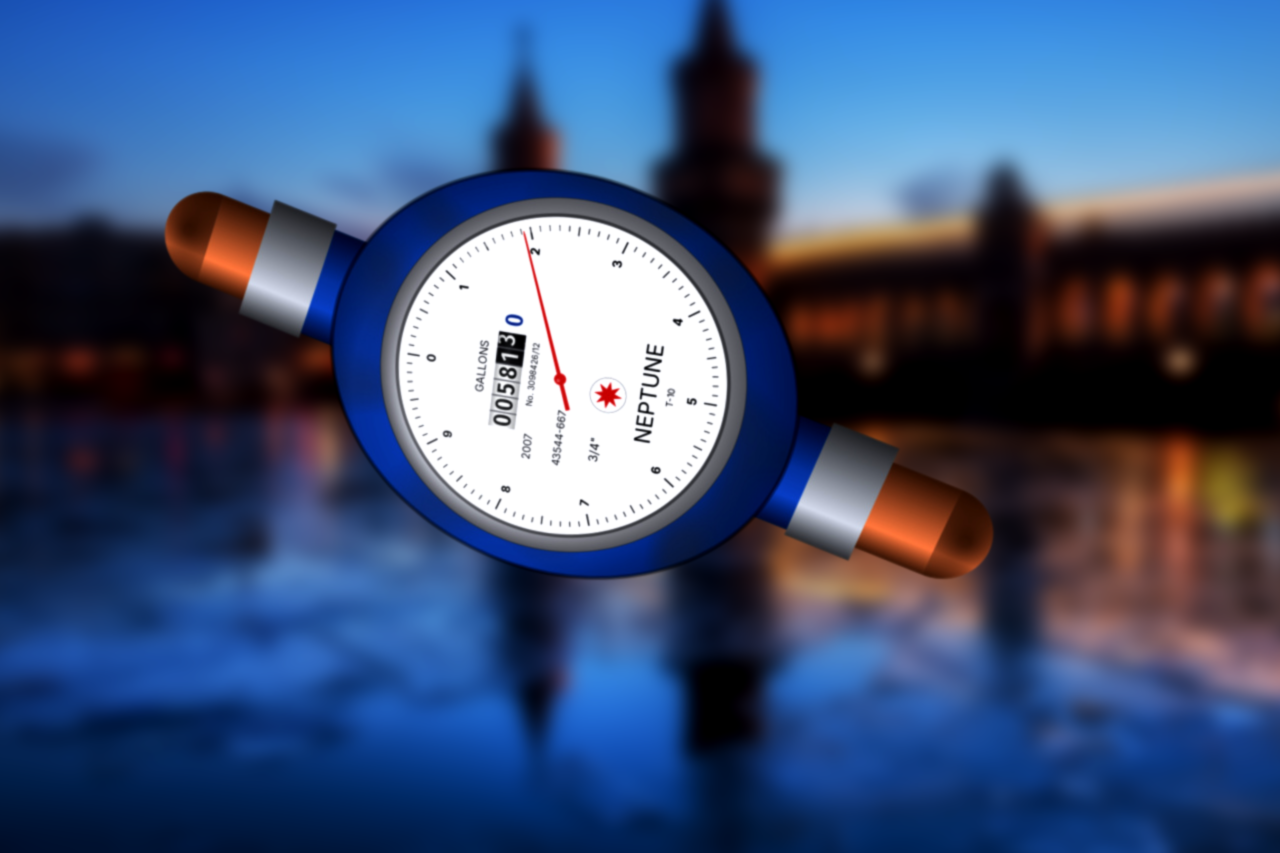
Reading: {"value": 58131.9, "unit": "gal"}
